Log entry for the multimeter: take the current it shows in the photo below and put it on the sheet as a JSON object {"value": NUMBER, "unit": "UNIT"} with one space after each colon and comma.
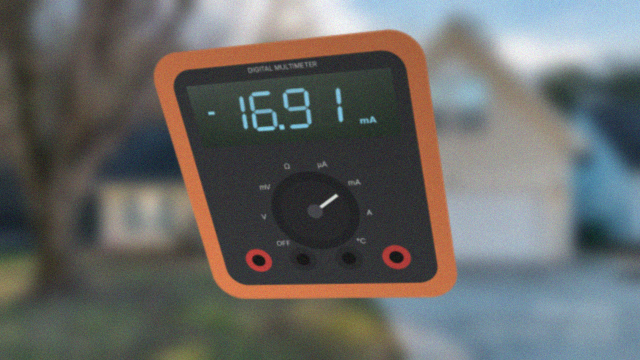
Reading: {"value": -16.91, "unit": "mA"}
